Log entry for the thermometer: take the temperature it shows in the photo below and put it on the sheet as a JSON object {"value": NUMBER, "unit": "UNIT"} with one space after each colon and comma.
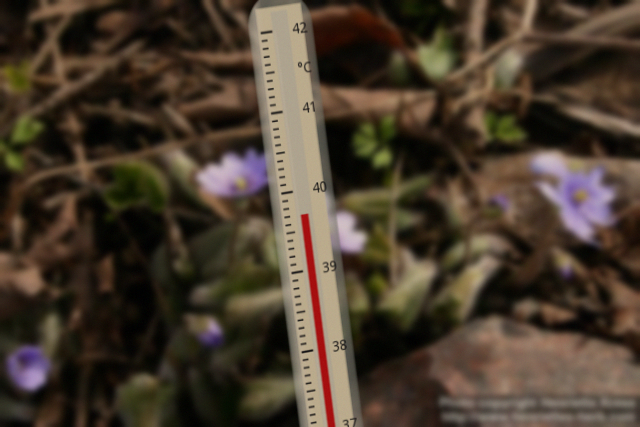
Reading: {"value": 39.7, "unit": "°C"}
